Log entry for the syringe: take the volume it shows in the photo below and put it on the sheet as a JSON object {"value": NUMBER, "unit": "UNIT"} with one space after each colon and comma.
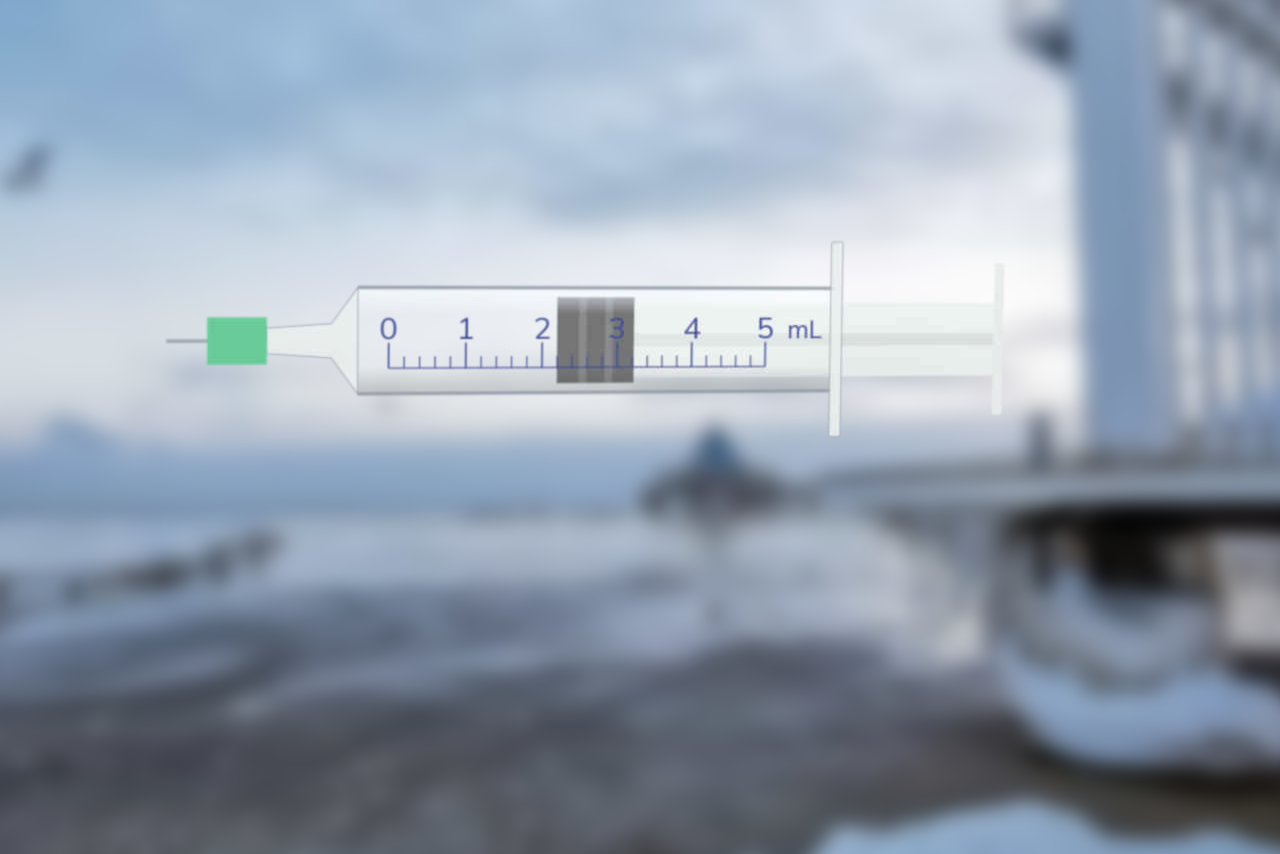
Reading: {"value": 2.2, "unit": "mL"}
